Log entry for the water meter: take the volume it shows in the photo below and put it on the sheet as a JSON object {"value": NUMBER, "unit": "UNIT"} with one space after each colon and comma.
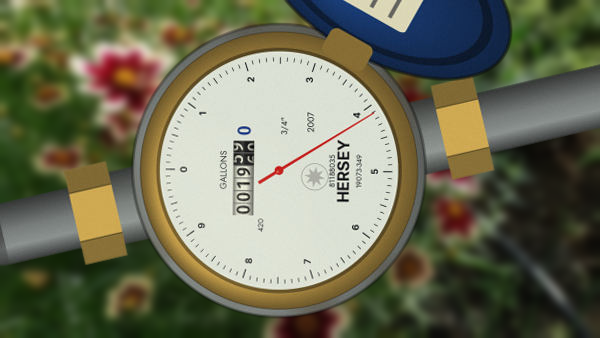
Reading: {"value": 19594.1, "unit": "gal"}
